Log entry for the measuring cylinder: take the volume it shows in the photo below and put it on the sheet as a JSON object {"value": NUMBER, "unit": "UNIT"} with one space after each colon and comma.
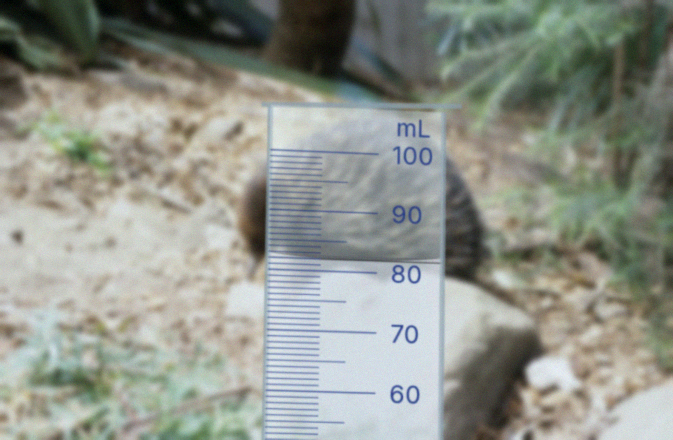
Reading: {"value": 82, "unit": "mL"}
